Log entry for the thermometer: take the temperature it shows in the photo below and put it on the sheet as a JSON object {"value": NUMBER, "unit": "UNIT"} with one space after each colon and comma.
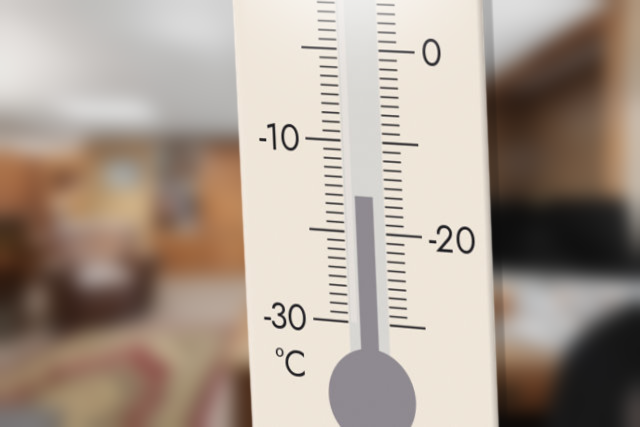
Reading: {"value": -16, "unit": "°C"}
